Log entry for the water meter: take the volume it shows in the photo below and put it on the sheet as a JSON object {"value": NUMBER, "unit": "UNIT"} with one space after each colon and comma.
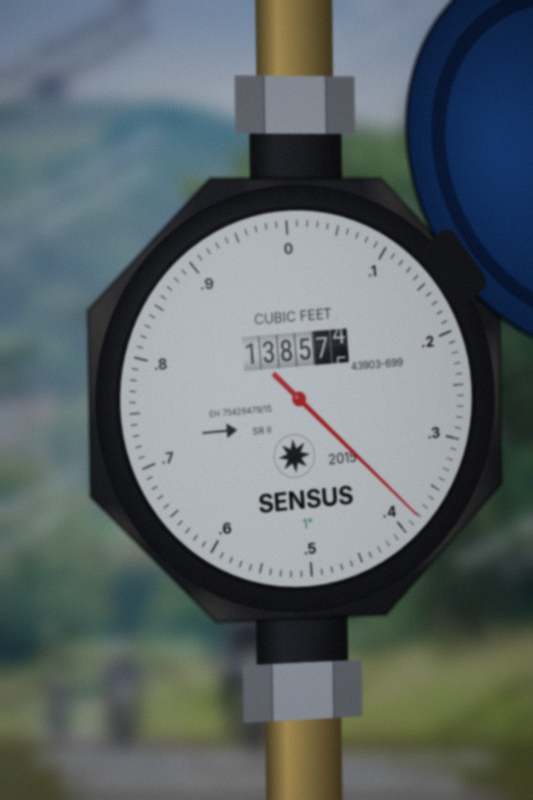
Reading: {"value": 138574.38, "unit": "ft³"}
